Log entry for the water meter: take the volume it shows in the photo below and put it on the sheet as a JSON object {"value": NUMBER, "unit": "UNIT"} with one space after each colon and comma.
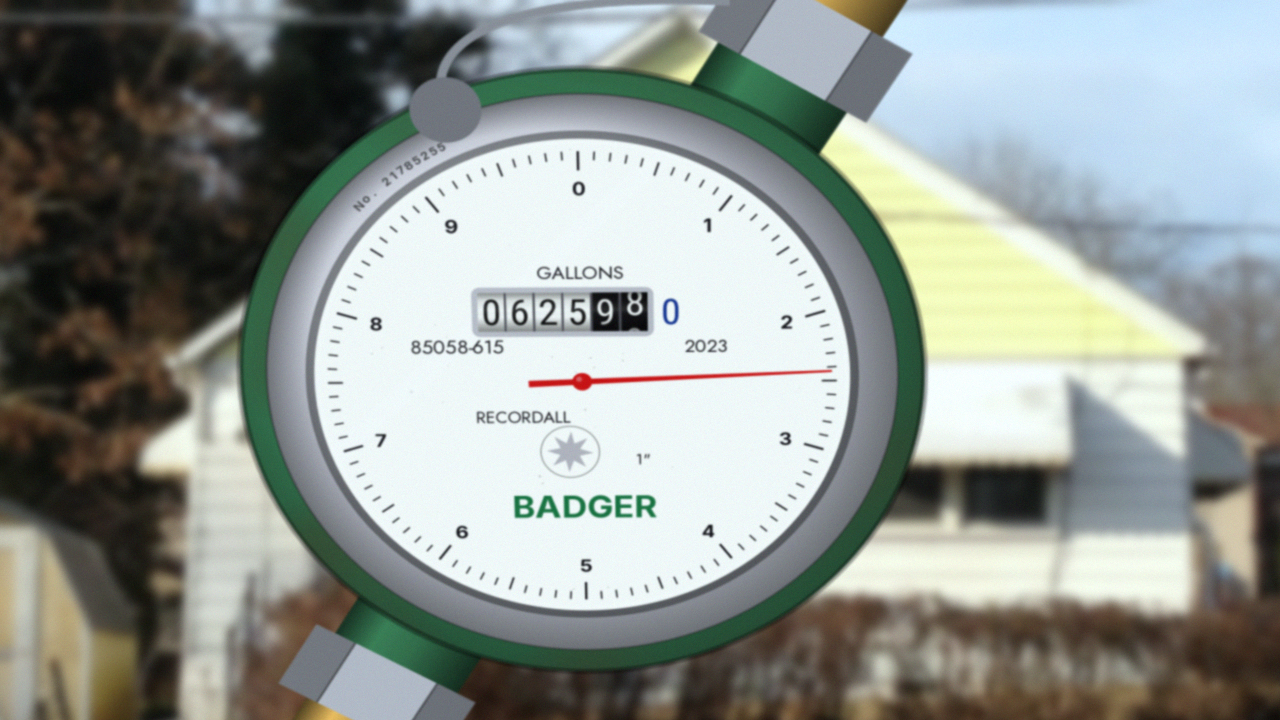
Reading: {"value": 625982.4, "unit": "gal"}
